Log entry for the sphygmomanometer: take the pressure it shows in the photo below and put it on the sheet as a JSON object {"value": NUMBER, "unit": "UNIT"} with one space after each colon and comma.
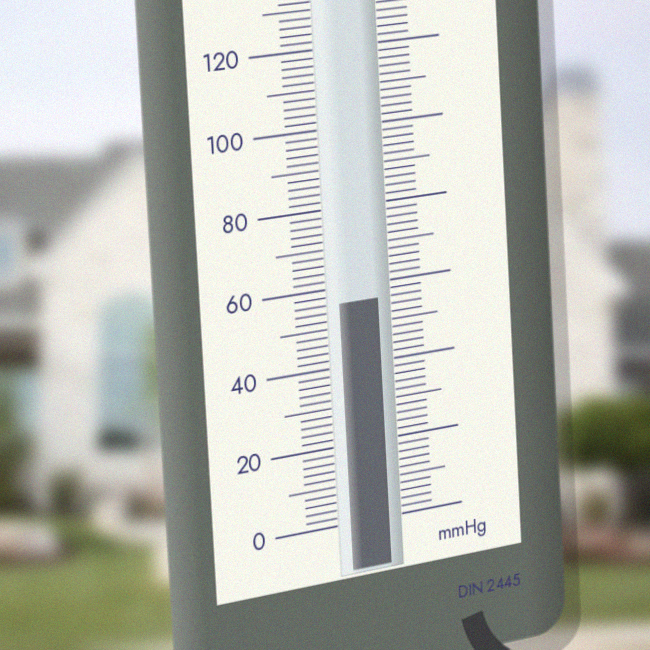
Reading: {"value": 56, "unit": "mmHg"}
